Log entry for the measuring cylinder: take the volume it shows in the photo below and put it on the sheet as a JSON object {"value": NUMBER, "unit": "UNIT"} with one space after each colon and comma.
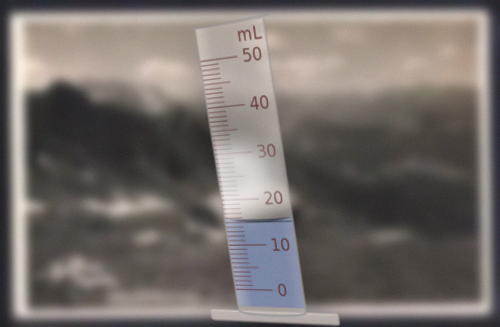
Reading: {"value": 15, "unit": "mL"}
